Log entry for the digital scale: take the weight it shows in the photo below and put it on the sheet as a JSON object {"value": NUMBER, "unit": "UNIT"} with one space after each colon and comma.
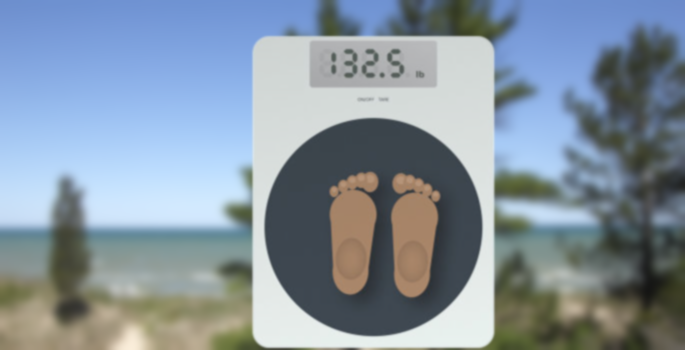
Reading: {"value": 132.5, "unit": "lb"}
